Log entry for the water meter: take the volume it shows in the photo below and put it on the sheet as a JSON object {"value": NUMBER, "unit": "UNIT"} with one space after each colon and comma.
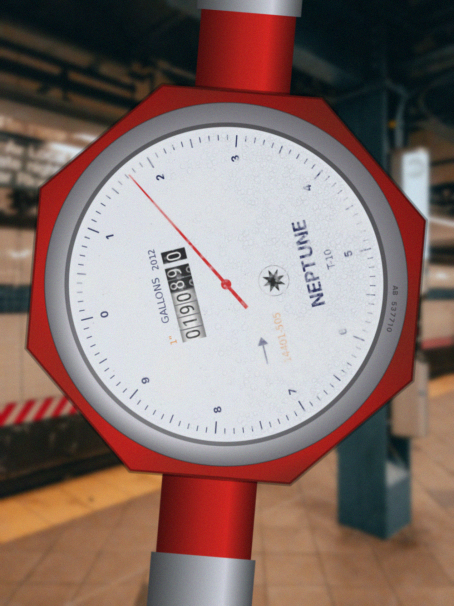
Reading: {"value": 190891.7, "unit": "gal"}
